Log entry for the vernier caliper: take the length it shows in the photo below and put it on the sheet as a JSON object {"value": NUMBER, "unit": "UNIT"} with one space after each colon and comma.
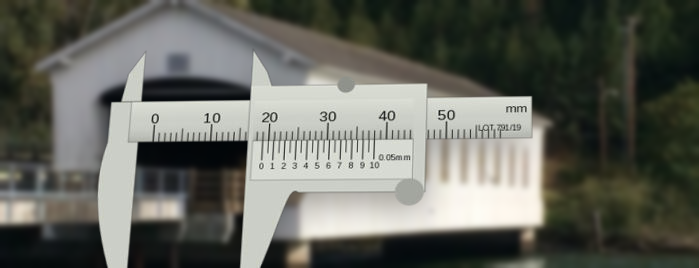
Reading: {"value": 19.0, "unit": "mm"}
